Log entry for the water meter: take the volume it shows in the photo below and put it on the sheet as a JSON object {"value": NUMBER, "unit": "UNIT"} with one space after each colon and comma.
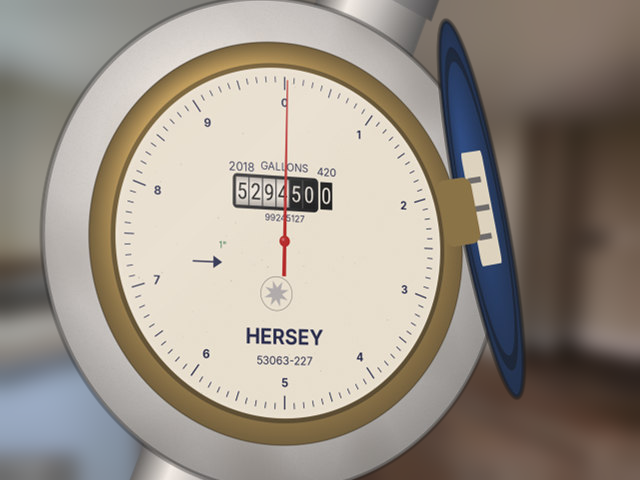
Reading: {"value": 5294500.0, "unit": "gal"}
